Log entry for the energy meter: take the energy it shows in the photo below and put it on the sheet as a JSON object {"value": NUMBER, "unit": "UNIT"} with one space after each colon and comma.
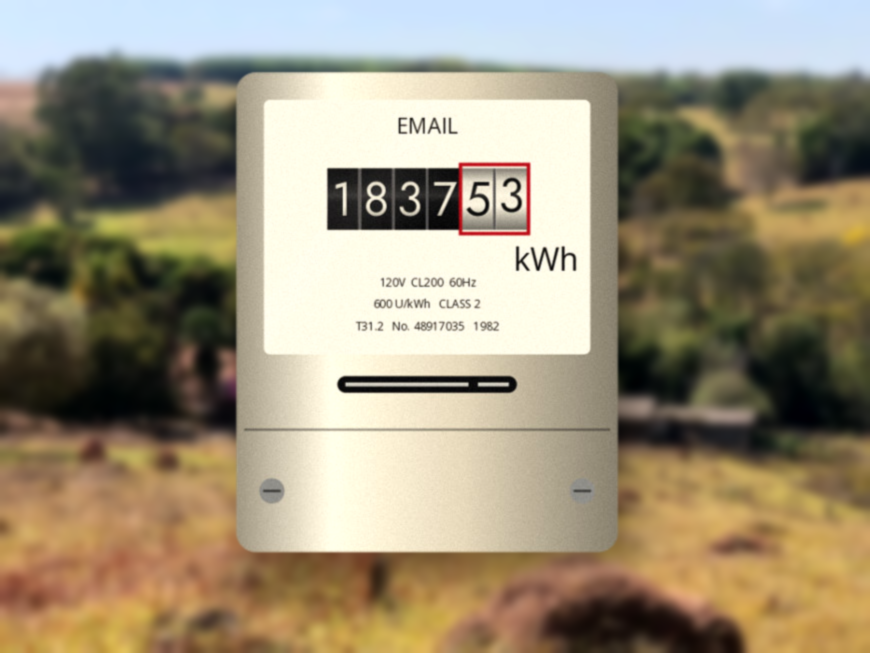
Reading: {"value": 1837.53, "unit": "kWh"}
